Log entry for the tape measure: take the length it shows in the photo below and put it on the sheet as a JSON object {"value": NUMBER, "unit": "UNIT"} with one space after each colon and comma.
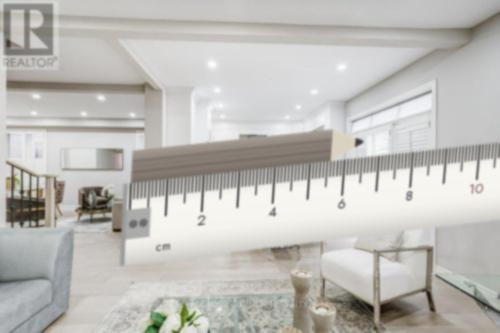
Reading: {"value": 6.5, "unit": "cm"}
